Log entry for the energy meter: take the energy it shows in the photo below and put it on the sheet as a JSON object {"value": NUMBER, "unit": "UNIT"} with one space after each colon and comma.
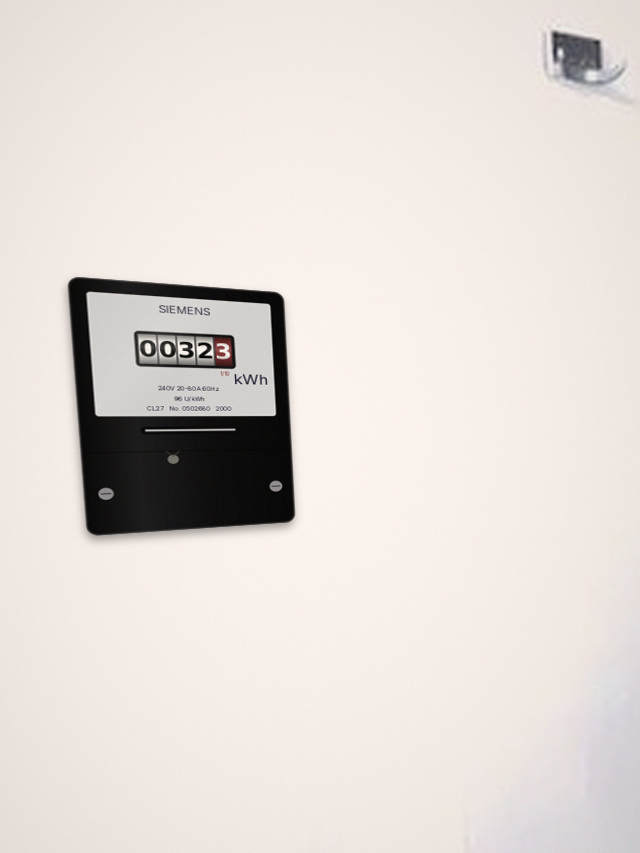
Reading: {"value": 32.3, "unit": "kWh"}
